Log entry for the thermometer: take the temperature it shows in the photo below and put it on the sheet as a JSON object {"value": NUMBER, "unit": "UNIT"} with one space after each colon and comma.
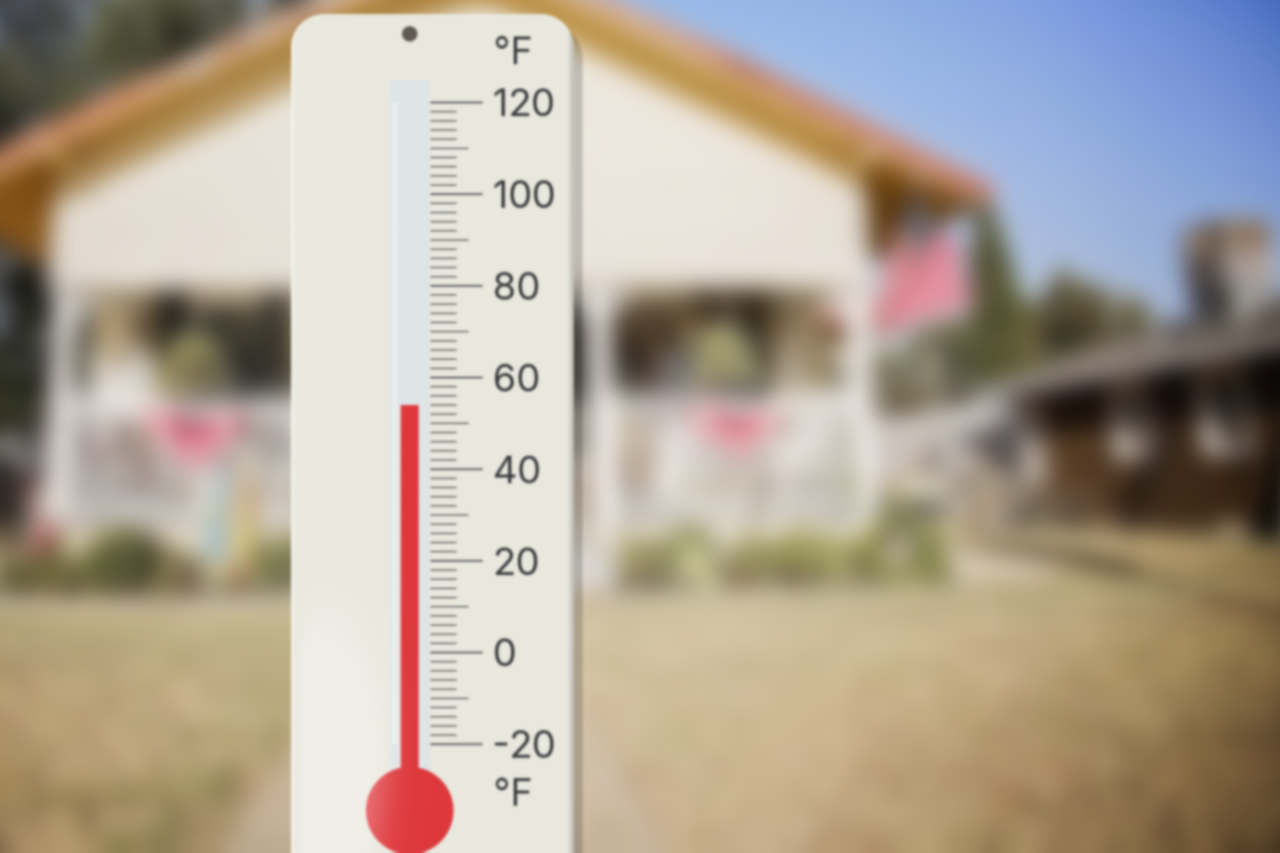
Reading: {"value": 54, "unit": "°F"}
